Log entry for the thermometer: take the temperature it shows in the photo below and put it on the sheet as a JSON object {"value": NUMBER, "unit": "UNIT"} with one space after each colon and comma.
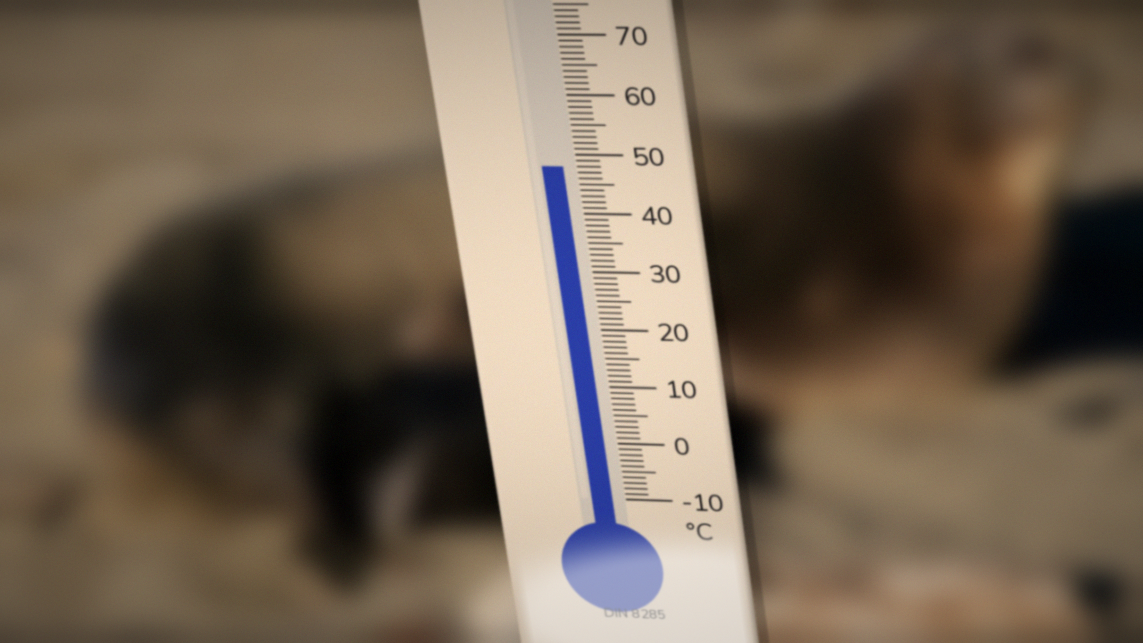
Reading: {"value": 48, "unit": "°C"}
